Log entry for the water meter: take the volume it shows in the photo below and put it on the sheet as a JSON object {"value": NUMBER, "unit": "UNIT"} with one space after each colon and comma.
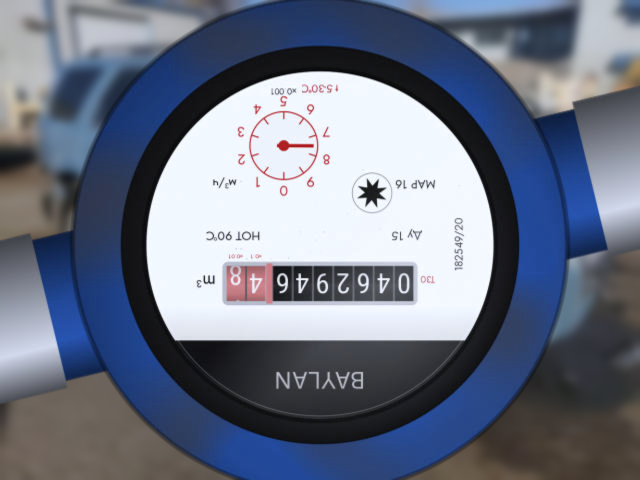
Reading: {"value": 462946.477, "unit": "m³"}
